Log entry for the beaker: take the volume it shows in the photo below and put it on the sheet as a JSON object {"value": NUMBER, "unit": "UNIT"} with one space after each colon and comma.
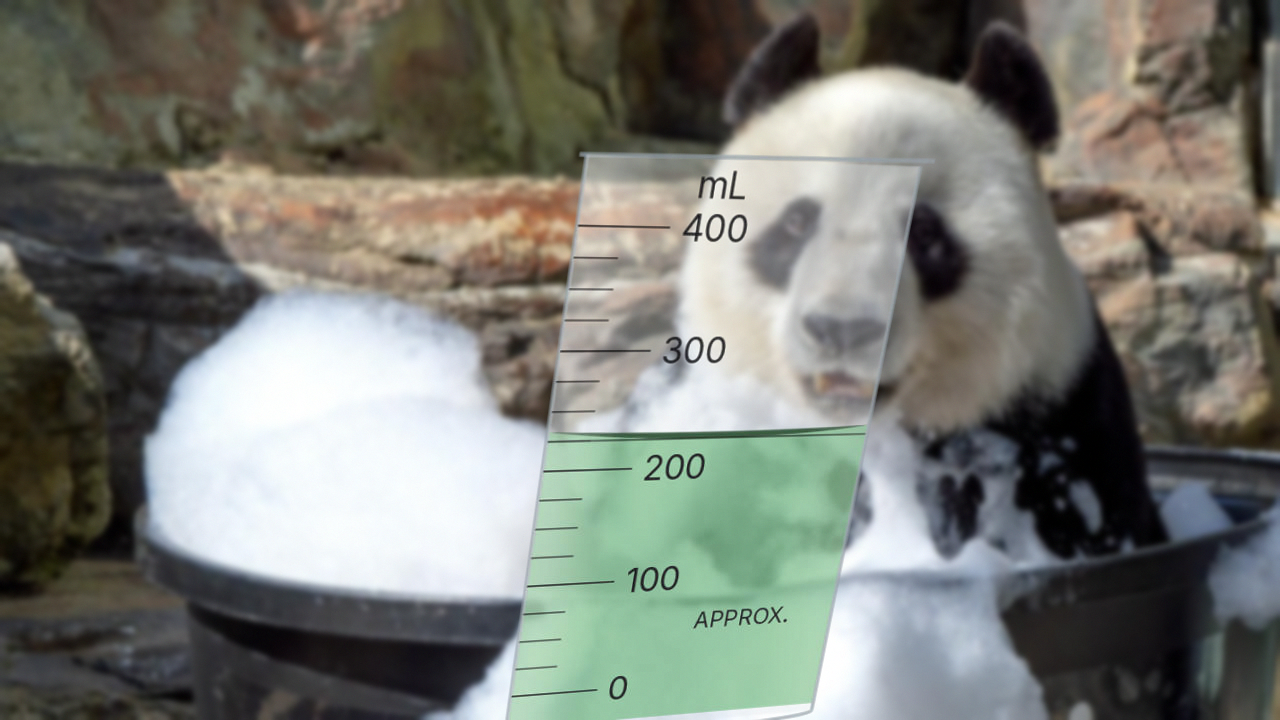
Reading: {"value": 225, "unit": "mL"}
